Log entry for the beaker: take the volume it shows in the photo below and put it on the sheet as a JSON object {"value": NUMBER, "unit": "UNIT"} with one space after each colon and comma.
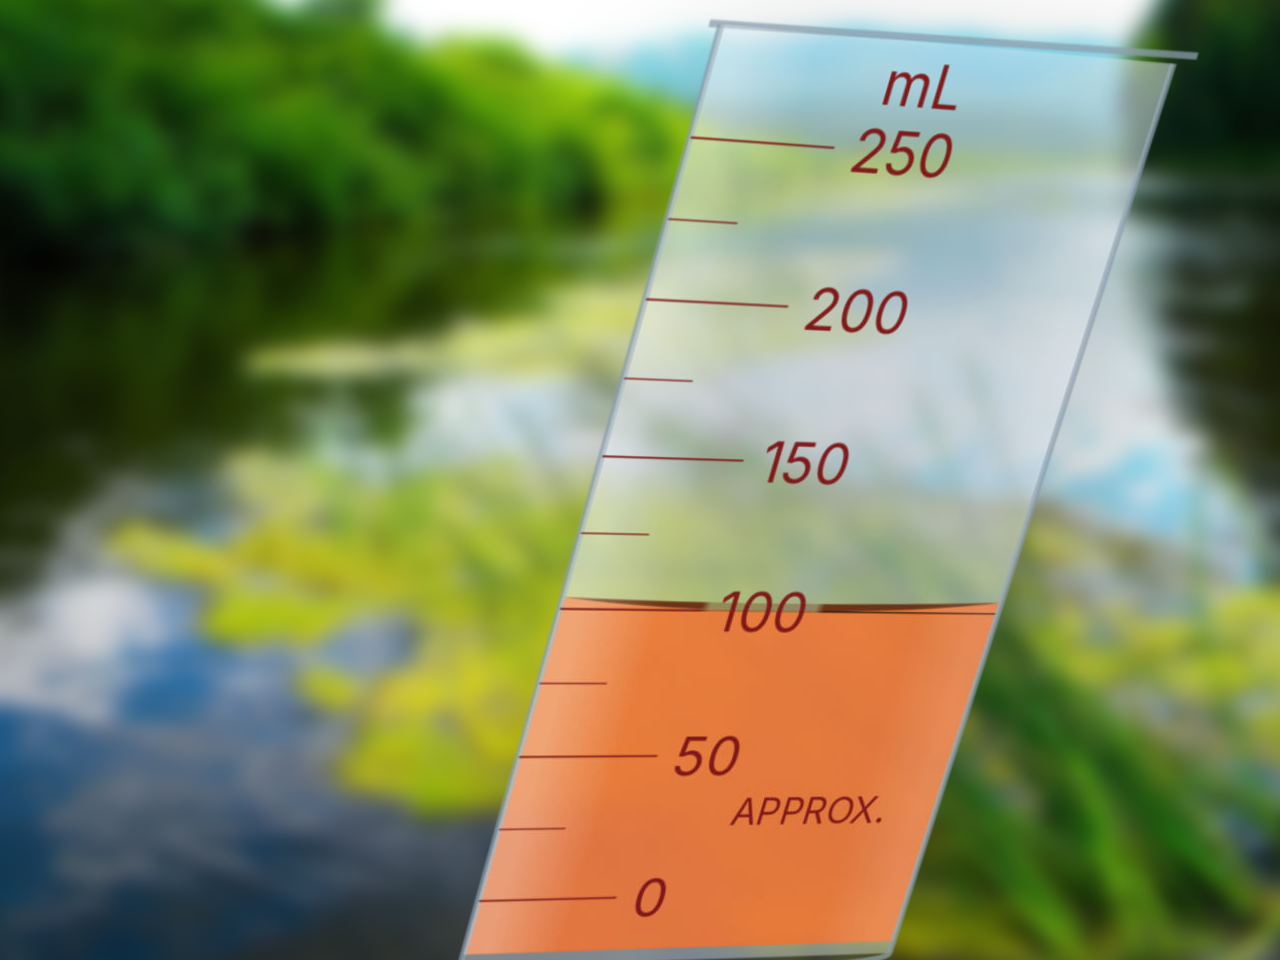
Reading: {"value": 100, "unit": "mL"}
